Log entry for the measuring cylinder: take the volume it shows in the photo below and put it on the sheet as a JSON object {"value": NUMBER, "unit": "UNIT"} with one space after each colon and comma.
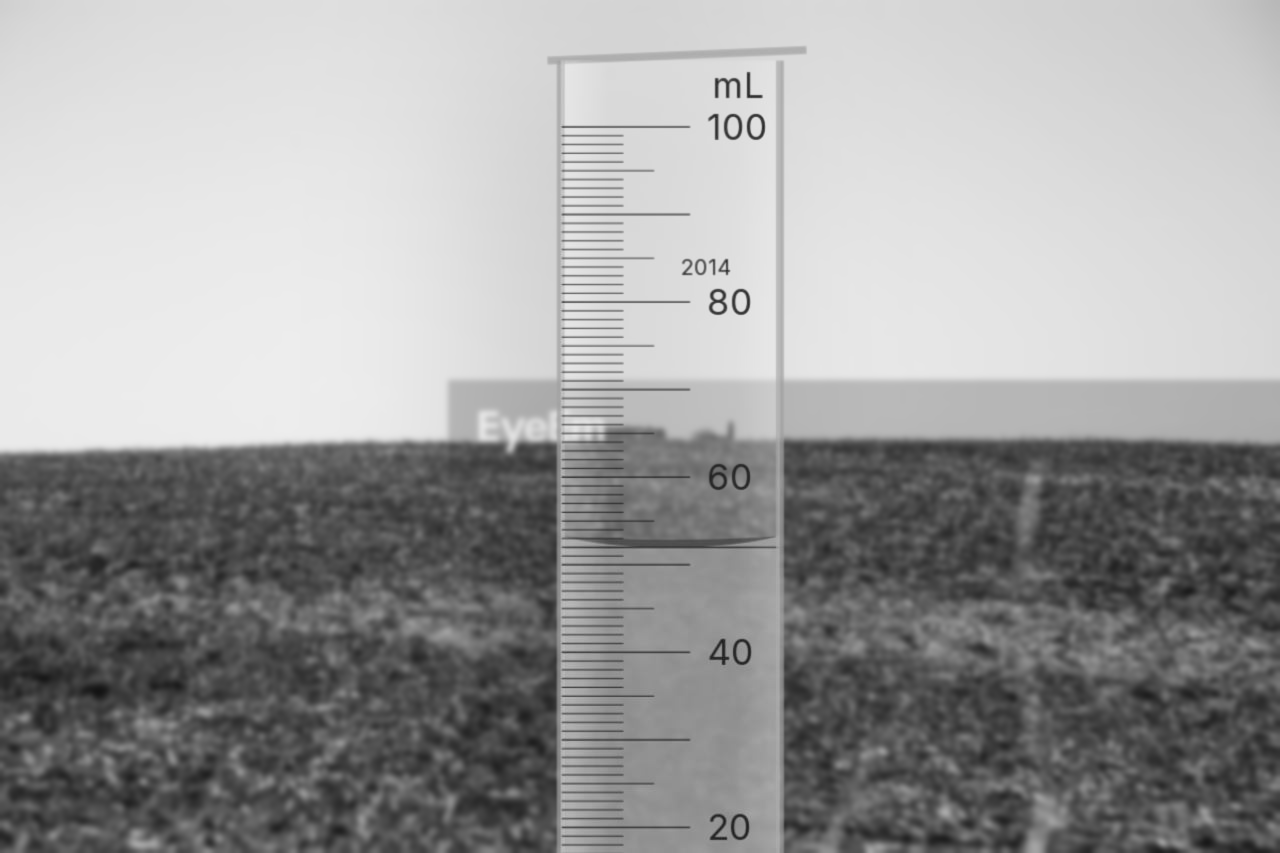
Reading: {"value": 52, "unit": "mL"}
